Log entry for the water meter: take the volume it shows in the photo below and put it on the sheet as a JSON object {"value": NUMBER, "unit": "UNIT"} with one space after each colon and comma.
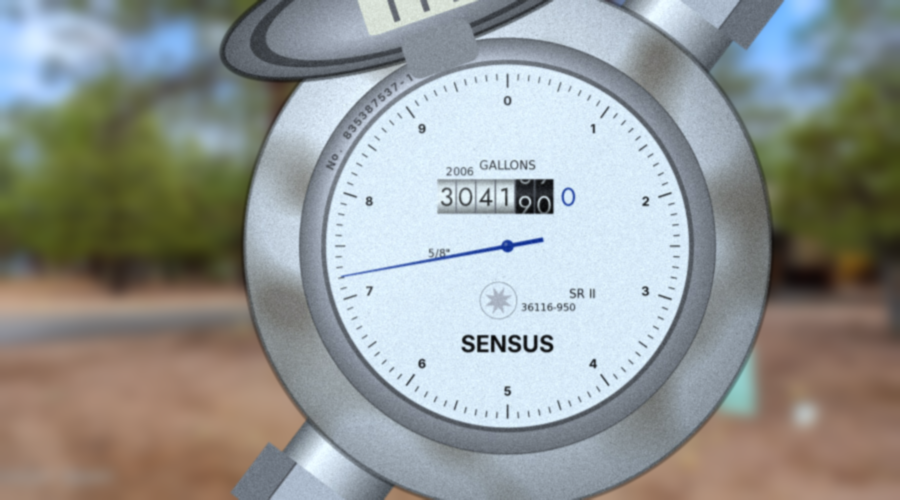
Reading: {"value": 3041897.2, "unit": "gal"}
